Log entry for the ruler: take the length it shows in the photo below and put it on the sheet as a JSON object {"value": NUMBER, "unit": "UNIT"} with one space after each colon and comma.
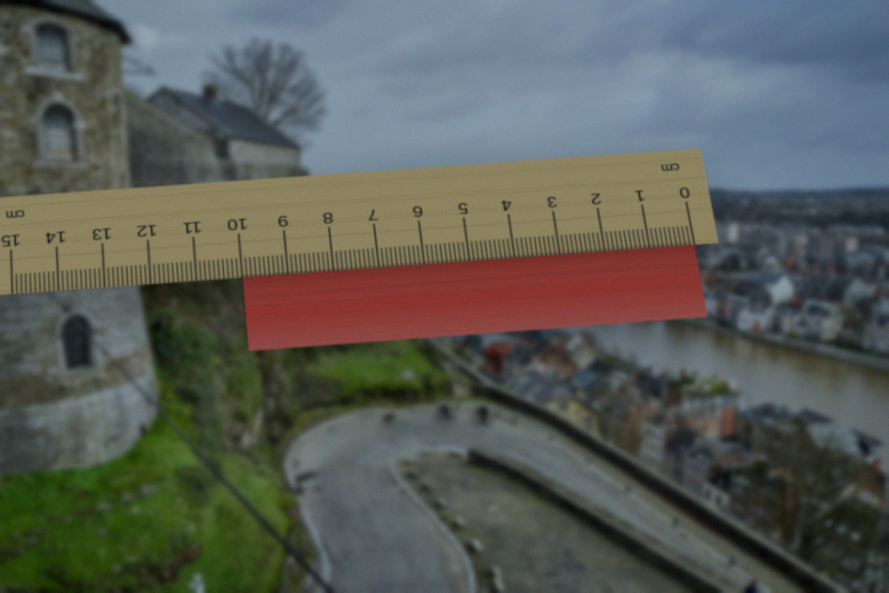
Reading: {"value": 10, "unit": "cm"}
